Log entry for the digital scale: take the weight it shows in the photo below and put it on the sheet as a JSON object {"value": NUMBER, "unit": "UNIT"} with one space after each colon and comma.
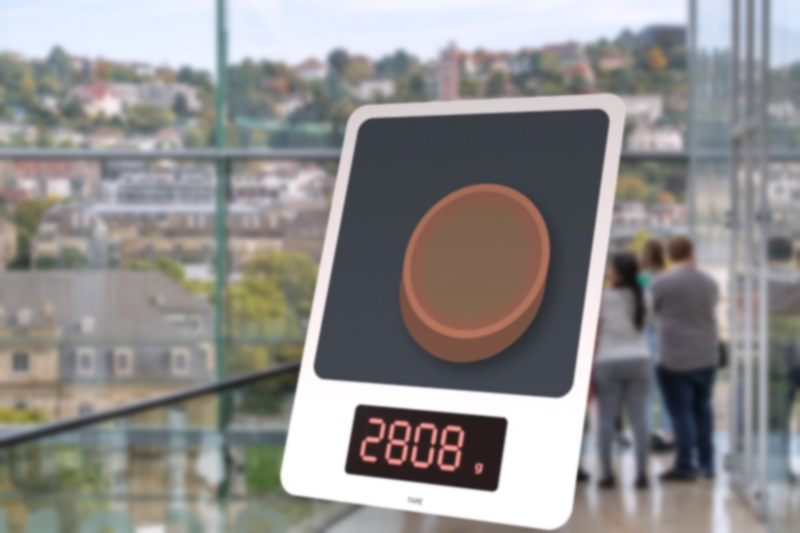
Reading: {"value": 2808, "unit": "g"}
